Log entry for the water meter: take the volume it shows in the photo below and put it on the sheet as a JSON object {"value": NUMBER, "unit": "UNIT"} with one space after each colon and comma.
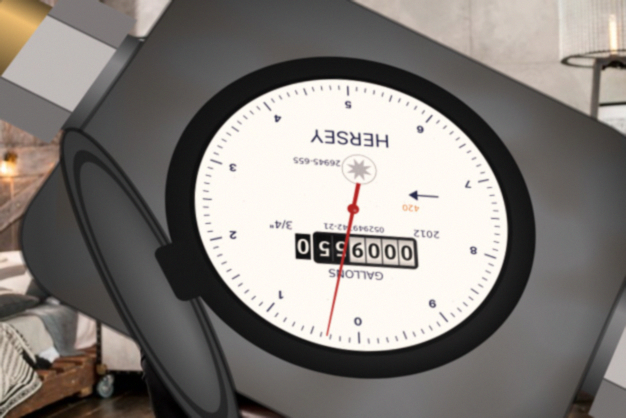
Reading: {"value": 9550.3, "unit": "gal"}
